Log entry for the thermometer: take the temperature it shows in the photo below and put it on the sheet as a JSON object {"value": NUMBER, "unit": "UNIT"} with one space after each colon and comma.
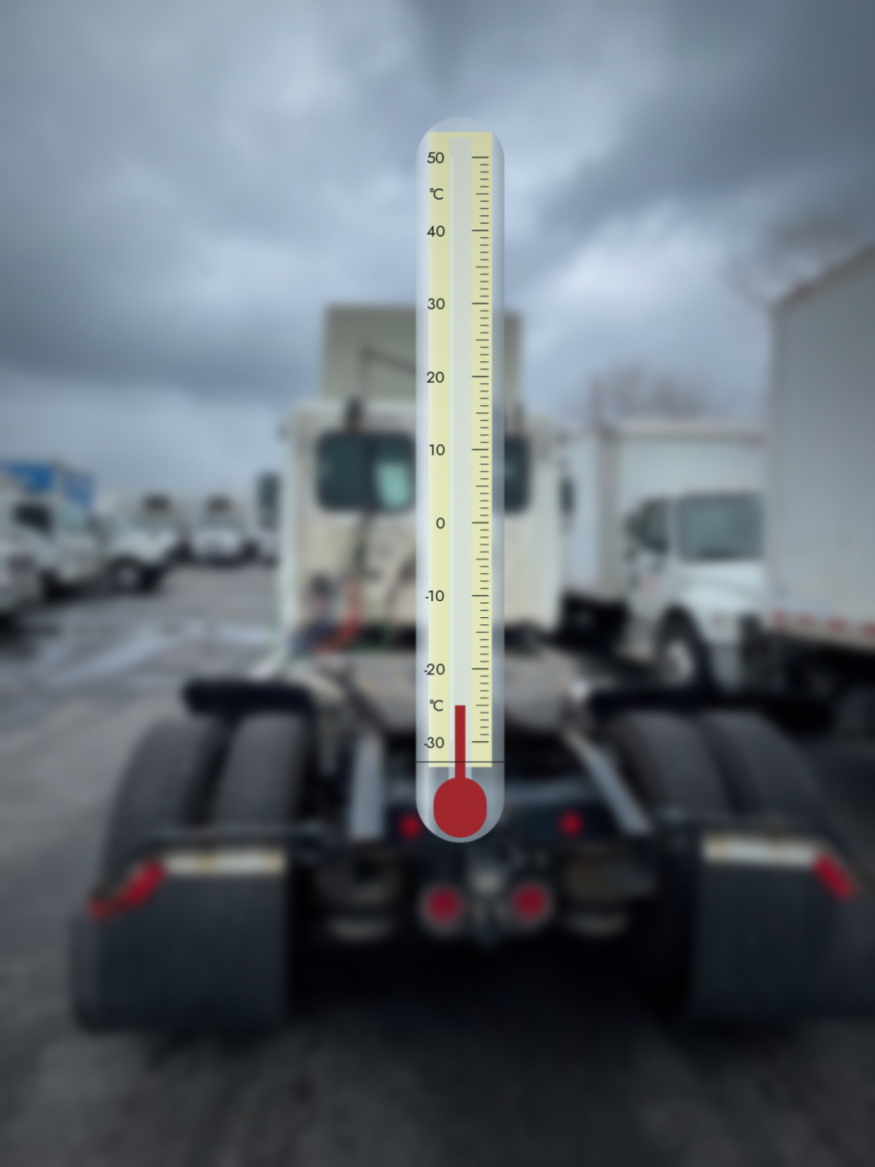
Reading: {"value": -25, "unit": "°C"}
